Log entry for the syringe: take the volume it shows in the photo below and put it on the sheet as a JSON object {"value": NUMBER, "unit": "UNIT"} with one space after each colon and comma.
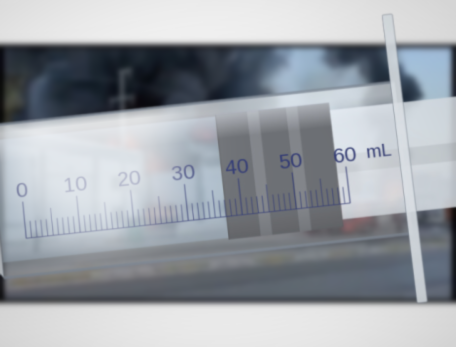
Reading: {"value": 37, "unit": "mL"}
